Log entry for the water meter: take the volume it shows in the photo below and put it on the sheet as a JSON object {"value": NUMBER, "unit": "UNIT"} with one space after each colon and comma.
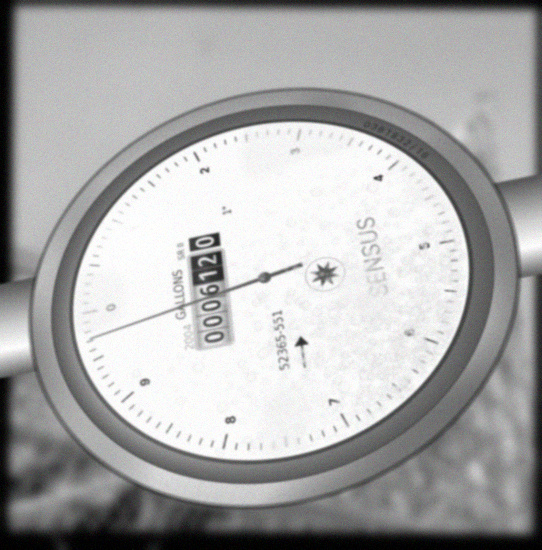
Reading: {"value": 6119.7, "unit": "gal"}
